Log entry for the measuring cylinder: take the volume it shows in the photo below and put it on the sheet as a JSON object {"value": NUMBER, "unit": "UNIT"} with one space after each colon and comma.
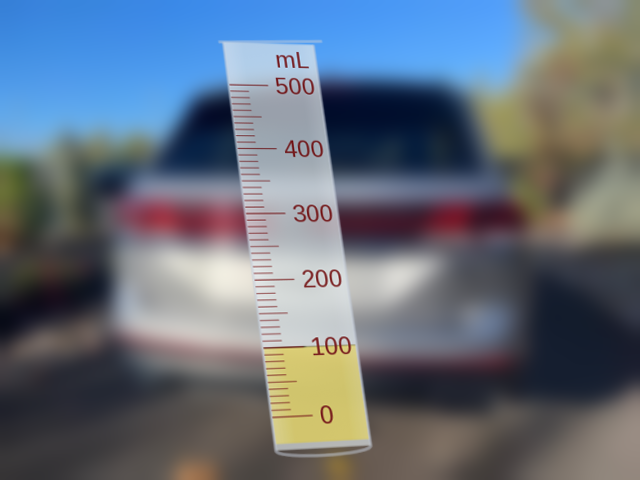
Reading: {"value": 100, "unit": "mL"}
